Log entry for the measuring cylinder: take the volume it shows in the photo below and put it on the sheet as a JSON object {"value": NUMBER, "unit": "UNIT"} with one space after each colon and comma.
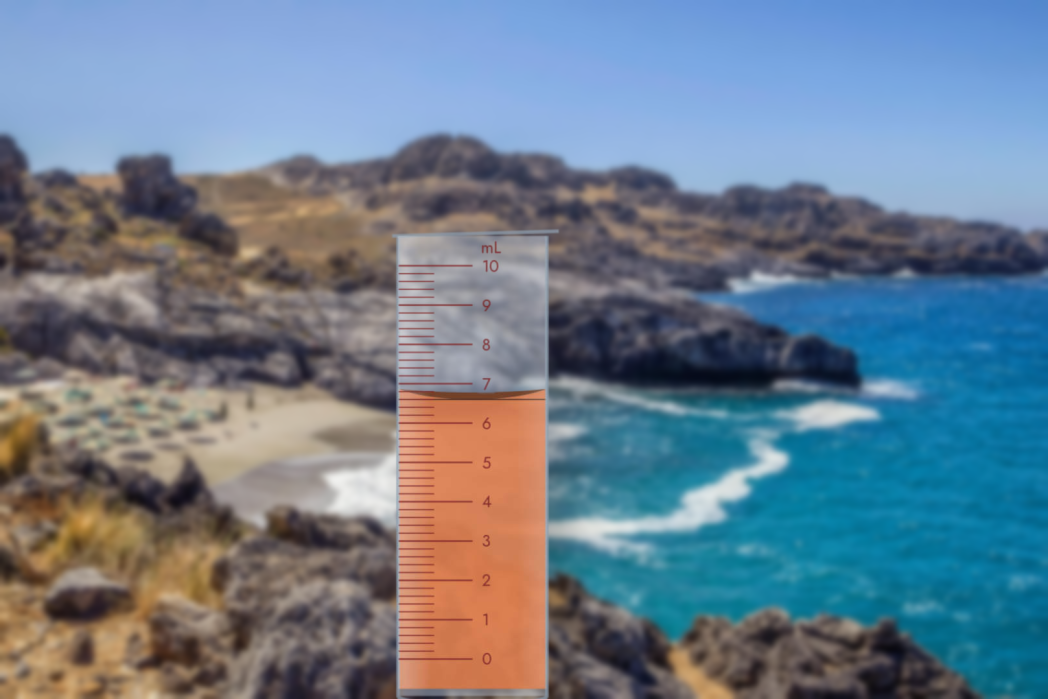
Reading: {"value": 6.6, "unit": "mL"}
